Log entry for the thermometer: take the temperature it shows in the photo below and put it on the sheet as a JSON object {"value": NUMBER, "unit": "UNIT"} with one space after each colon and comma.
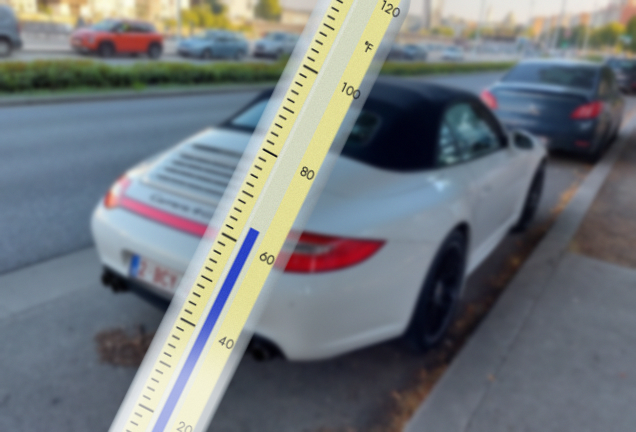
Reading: {"value": 64, "unit": "°F"}
